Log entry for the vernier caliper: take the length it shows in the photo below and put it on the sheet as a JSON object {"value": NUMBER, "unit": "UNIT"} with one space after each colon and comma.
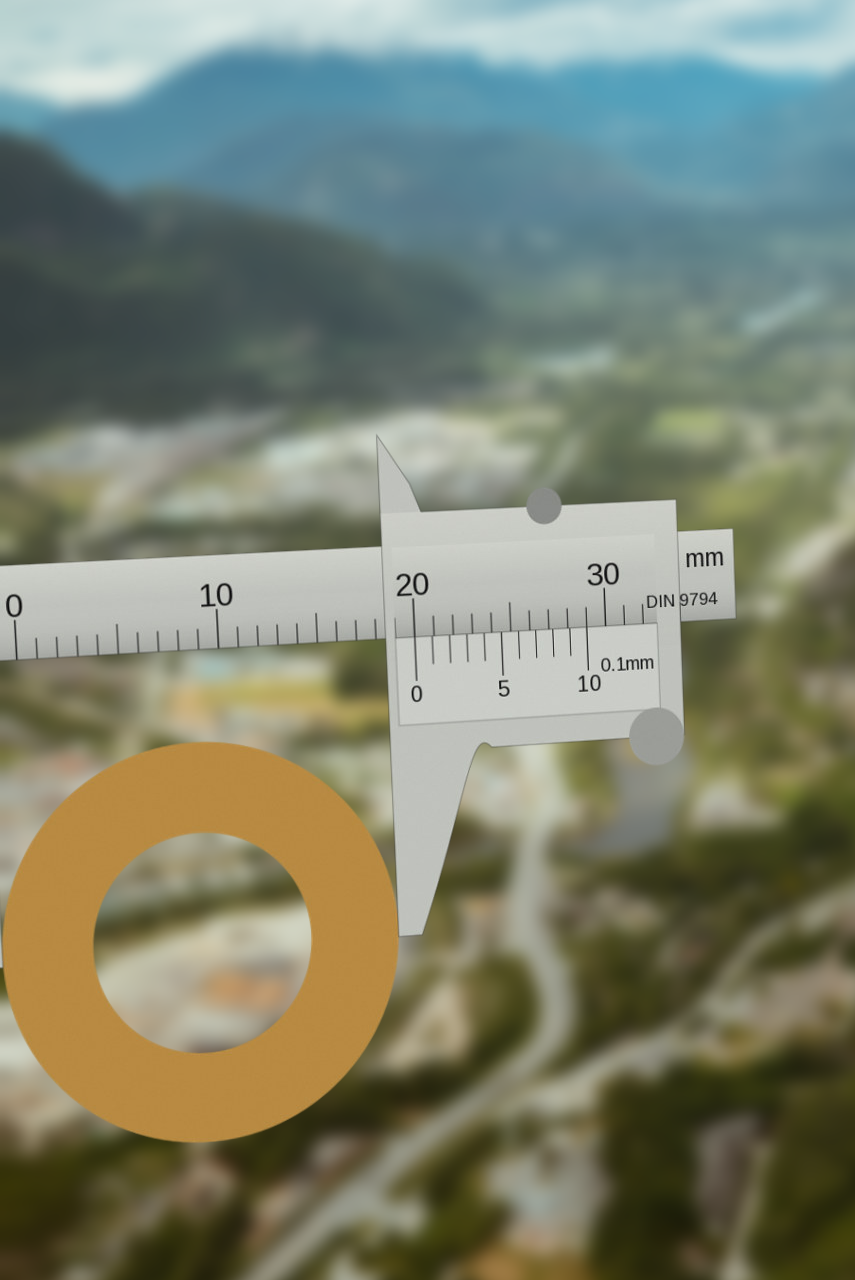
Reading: {"value": 20.0, "unit": "mm"}
